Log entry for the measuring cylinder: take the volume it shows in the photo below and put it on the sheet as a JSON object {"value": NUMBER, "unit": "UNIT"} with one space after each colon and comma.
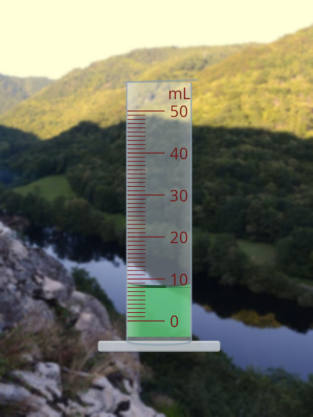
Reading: {"value": 8, "unit": "mL"}
